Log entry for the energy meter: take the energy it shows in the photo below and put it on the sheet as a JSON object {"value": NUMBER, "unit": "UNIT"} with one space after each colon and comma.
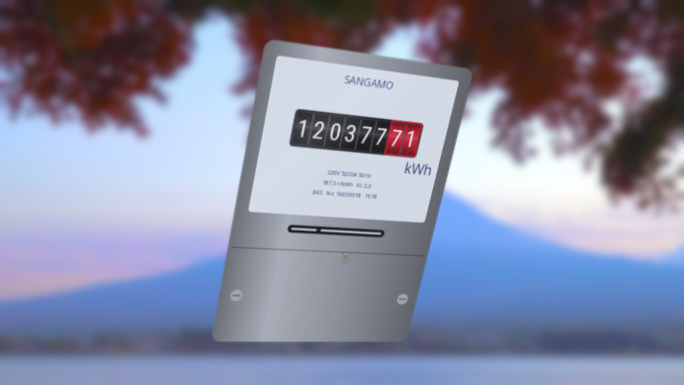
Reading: {"value": 120377.71, "unit": "kWh"}
